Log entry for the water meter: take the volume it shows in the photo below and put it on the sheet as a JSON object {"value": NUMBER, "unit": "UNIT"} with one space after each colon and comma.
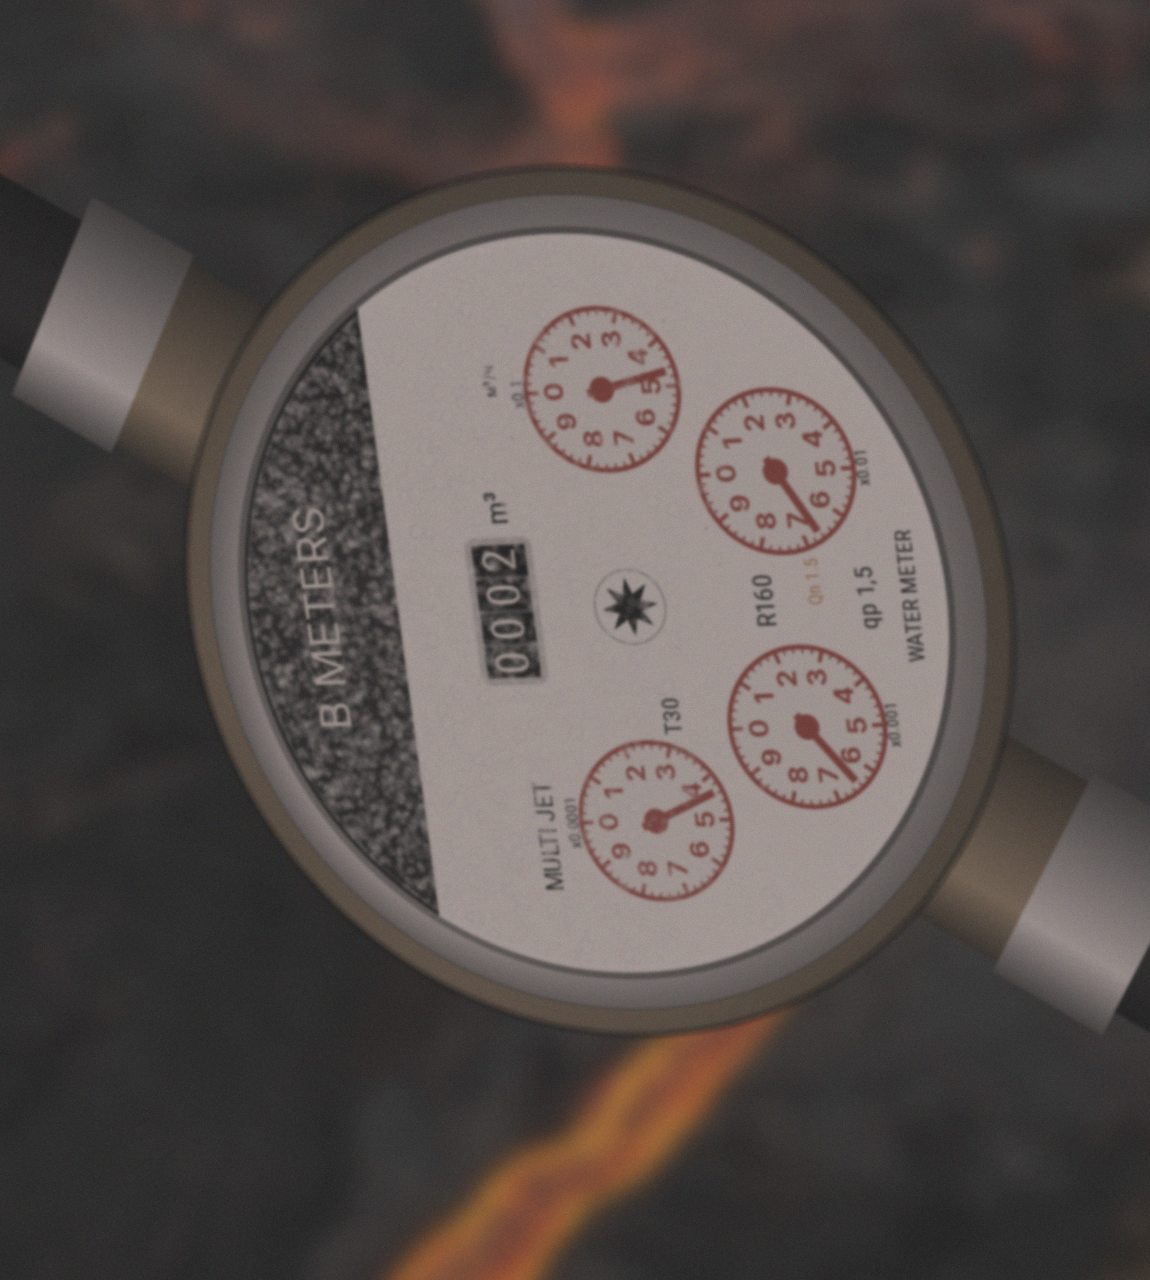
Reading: {"value": 2.4664, "unit": "m³"}
